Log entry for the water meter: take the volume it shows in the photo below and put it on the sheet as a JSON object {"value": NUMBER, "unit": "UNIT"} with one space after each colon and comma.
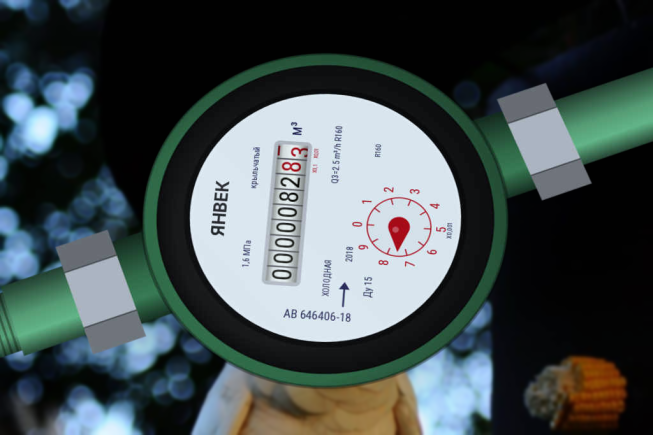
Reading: {"value": 82.827, "unit": "m³"}
